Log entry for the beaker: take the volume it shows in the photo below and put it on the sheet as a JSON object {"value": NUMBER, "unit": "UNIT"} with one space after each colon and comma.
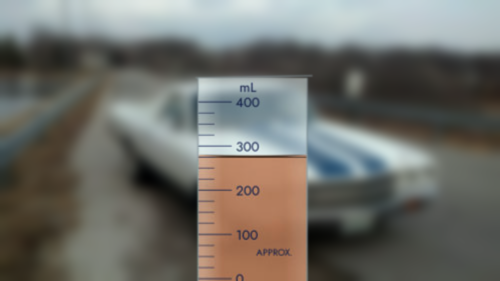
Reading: {"value": 275, "unit": "mL"}
